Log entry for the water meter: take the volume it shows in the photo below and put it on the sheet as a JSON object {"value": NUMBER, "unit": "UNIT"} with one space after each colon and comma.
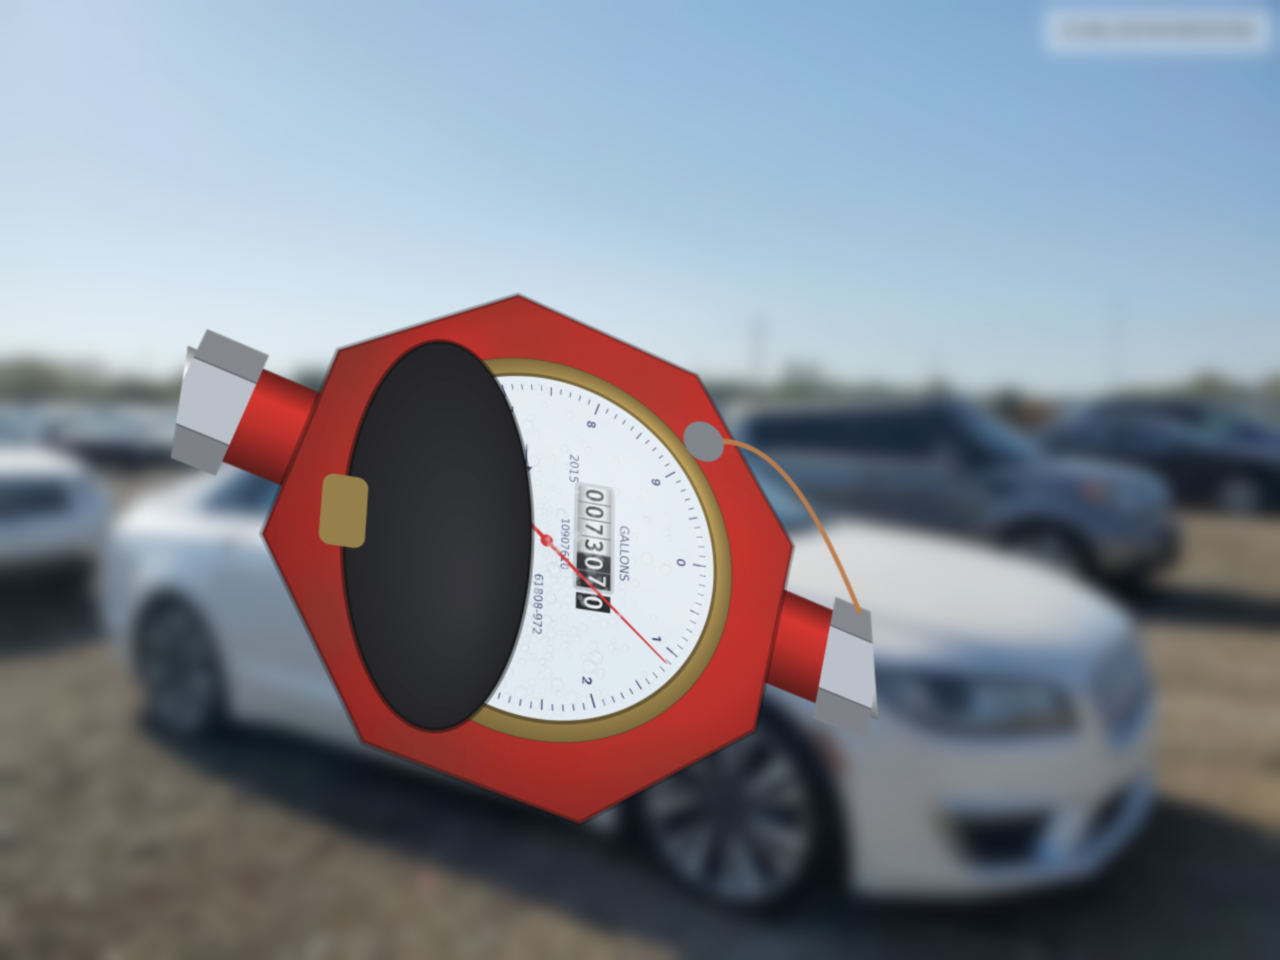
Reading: {"value": 73071.1, "unit": "gal"}
